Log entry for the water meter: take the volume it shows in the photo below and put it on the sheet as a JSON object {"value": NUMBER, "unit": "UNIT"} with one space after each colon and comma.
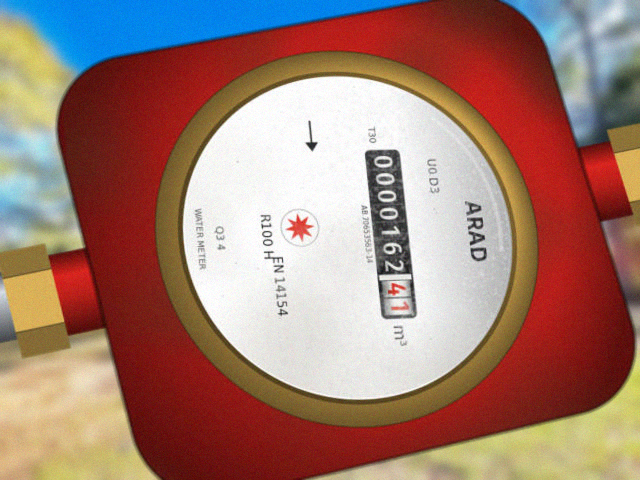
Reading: {"value": 162.41, "unit": "m³"}
